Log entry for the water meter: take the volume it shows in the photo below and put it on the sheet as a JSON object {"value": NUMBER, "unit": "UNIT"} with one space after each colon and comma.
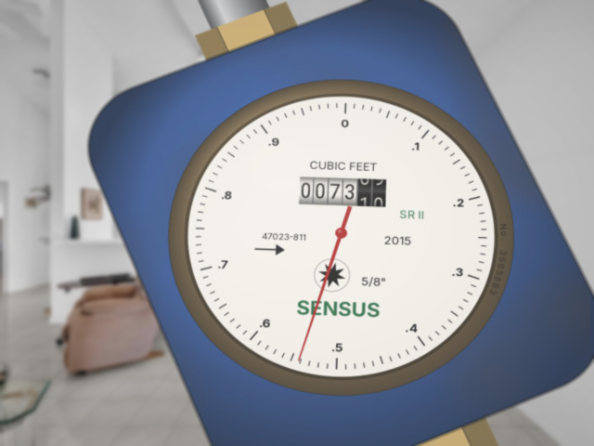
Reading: {"value": 7309.54, "unit": "ft³"}
